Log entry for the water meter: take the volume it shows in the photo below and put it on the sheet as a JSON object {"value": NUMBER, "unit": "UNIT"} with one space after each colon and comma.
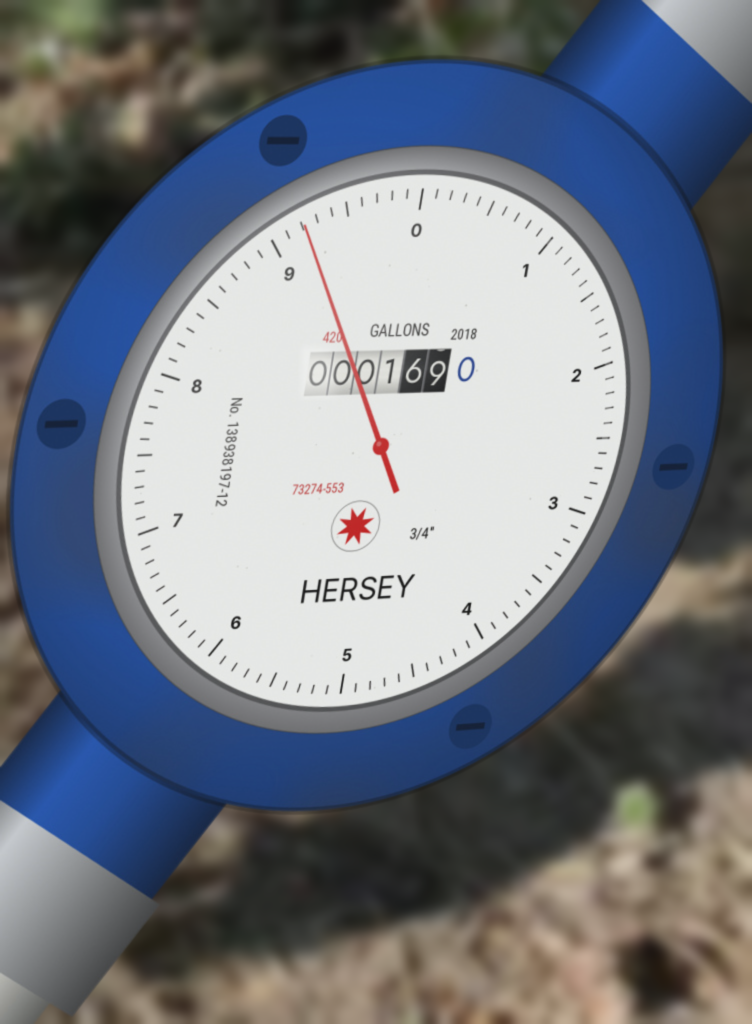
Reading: {"value": 1689.2, "unit": "gal"}
